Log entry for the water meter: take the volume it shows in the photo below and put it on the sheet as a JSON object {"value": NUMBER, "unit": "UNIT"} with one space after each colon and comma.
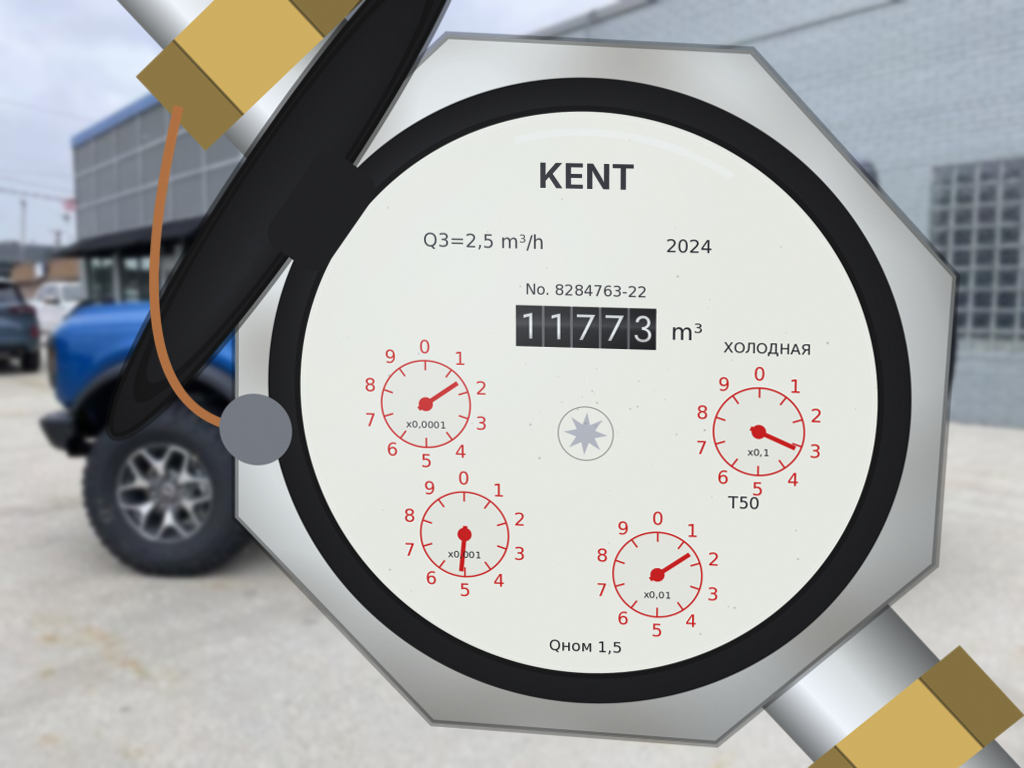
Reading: {"value": 11773.3151, "unit": "m³"}
